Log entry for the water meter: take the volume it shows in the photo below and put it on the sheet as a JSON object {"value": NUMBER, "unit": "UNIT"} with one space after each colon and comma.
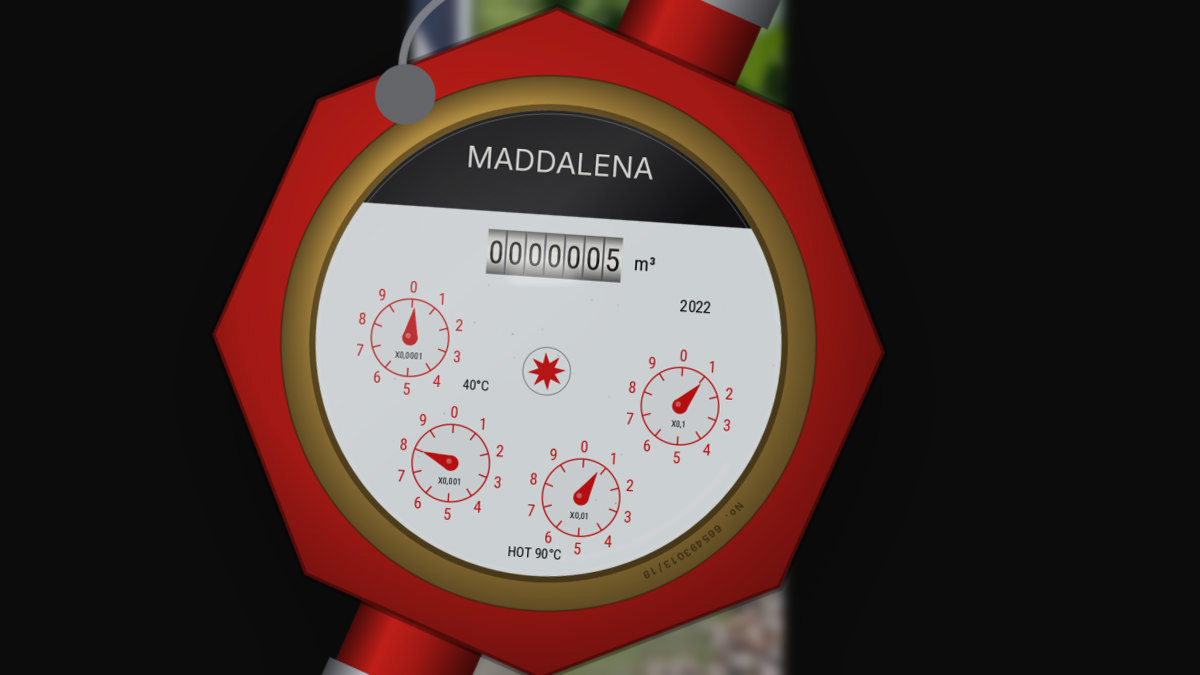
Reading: {"value": 5.1080, "unit": "m³"}
